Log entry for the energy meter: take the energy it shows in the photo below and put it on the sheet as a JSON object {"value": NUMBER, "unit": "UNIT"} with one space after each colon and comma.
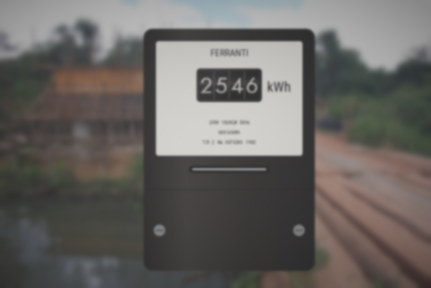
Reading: {"value": 2546, "unit": "kWh"}
